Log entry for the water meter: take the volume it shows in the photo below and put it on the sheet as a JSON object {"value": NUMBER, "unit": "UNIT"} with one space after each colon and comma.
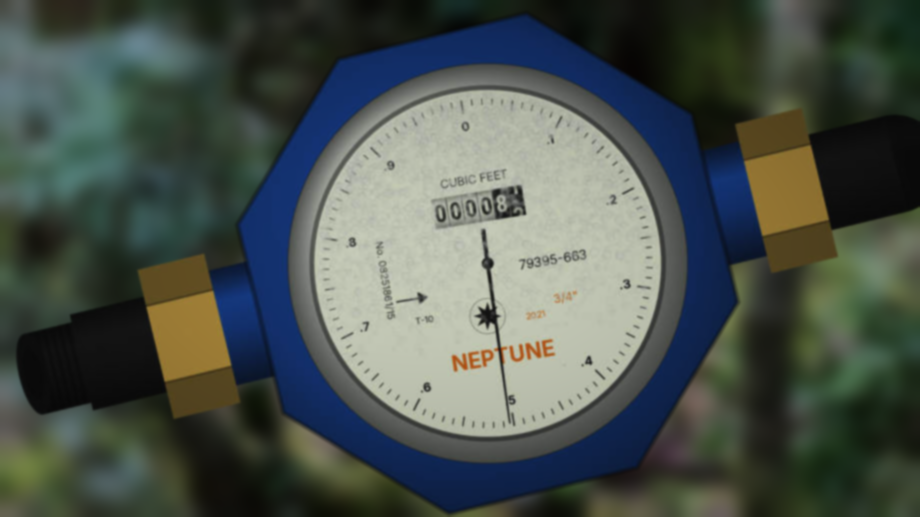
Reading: {"value": 81.50, "unit": "ft³"}
